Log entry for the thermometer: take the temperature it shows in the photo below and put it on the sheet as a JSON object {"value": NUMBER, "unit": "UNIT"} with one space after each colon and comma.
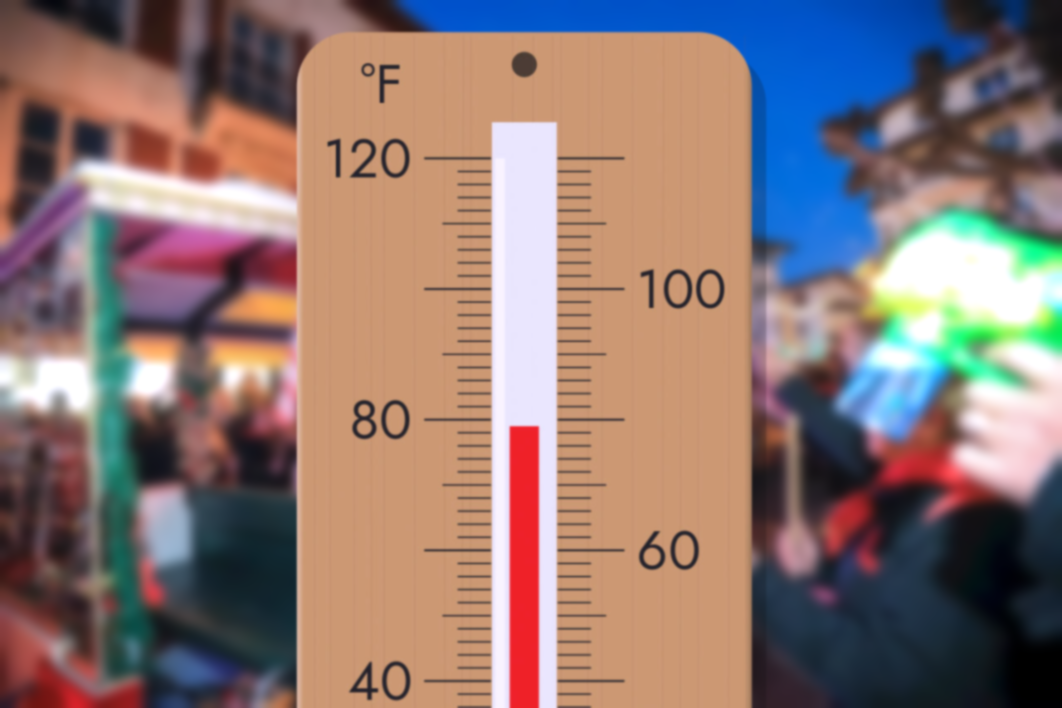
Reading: {"value": 79, "unit": "°F"}
